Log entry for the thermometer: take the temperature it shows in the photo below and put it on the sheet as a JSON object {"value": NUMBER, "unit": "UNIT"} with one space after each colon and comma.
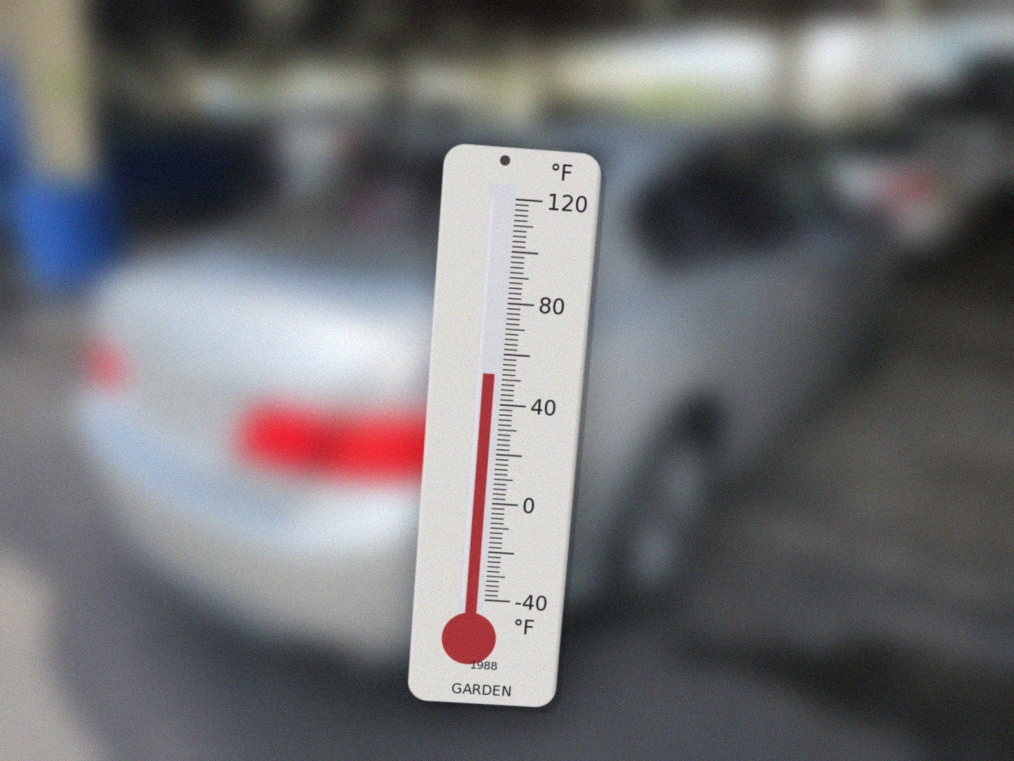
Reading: {"value": 52, "unit": "°F"}
